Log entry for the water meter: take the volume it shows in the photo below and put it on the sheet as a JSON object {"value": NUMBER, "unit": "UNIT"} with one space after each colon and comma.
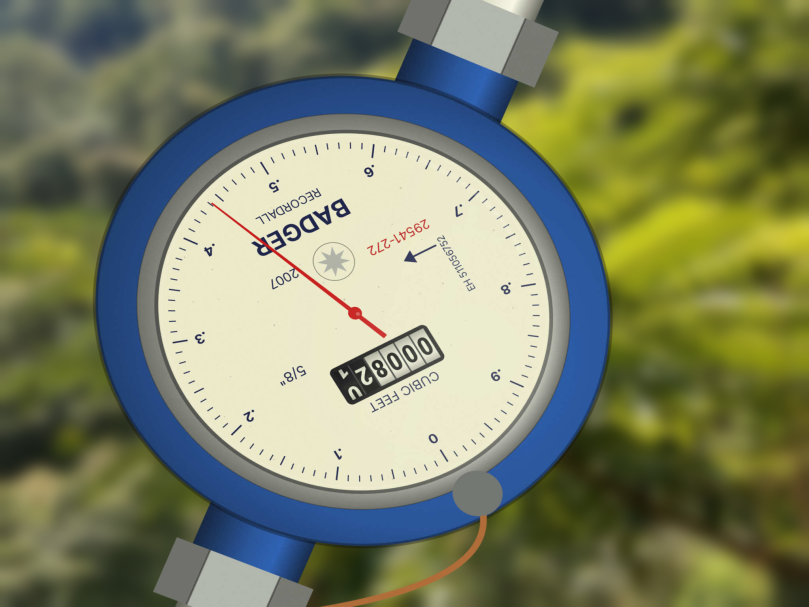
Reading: {"value": 820.44, "unit": "ft³"}
